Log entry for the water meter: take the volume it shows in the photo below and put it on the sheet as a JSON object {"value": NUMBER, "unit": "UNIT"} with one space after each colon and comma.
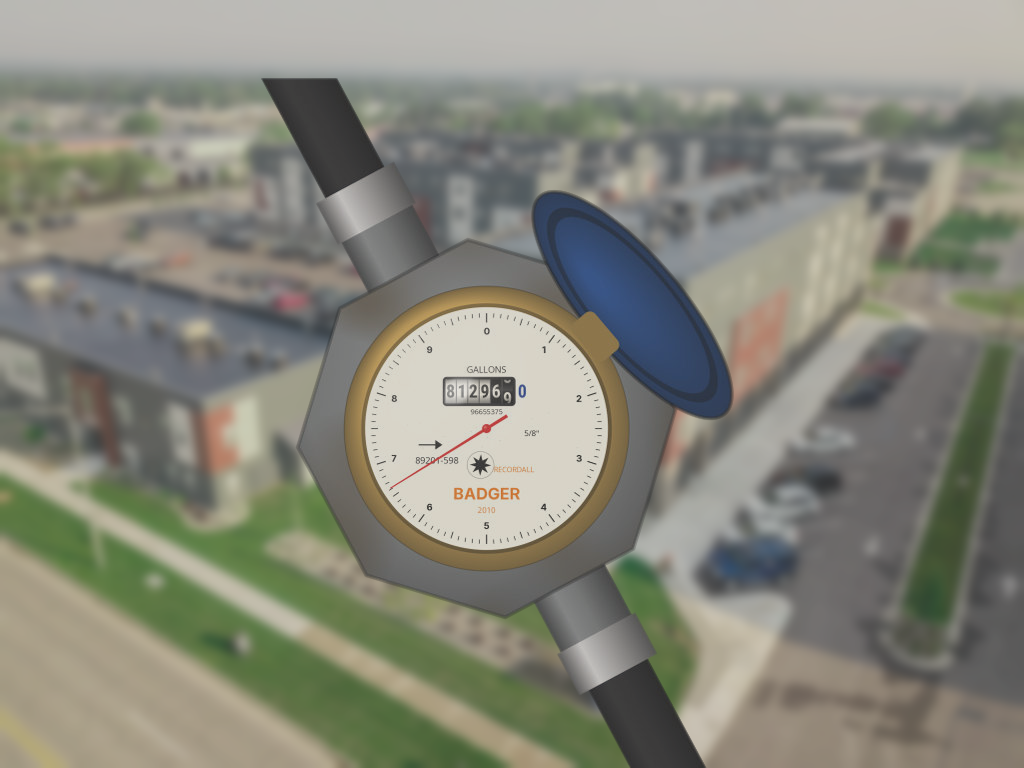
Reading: {"value": 8129686.6, "unit": "gal"}
